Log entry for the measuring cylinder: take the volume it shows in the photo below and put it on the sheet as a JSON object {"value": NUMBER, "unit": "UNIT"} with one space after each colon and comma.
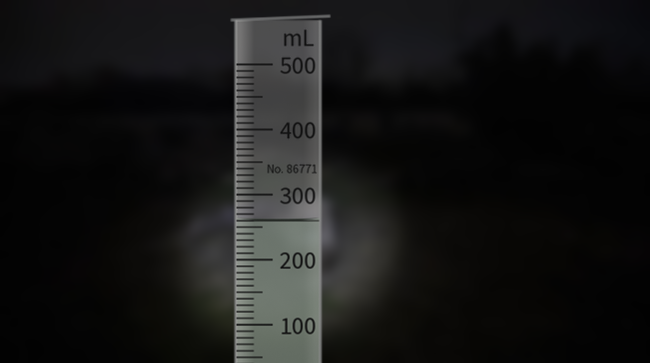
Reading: {"value": 260, "unit": "mL"}
